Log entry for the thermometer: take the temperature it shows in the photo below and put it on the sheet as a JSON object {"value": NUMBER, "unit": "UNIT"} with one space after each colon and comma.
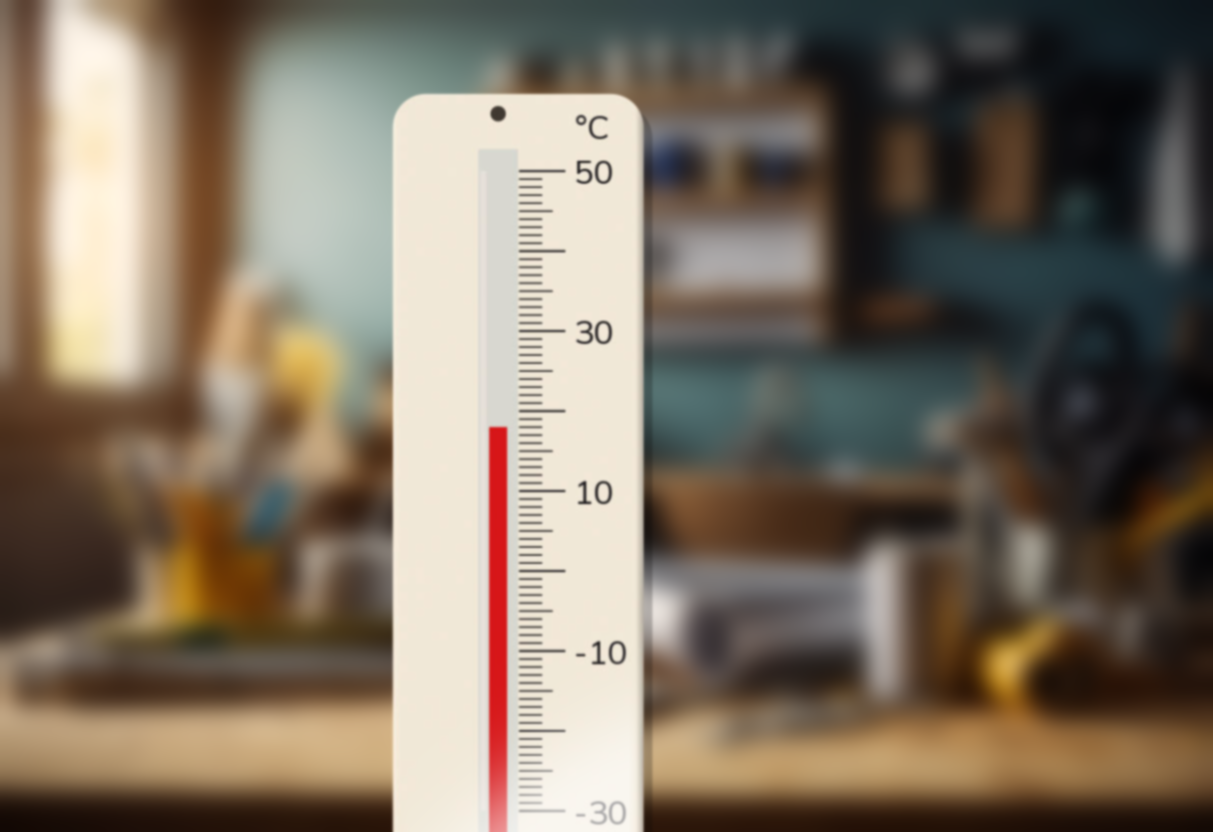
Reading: {"value": 18, "unit": "°C"}
